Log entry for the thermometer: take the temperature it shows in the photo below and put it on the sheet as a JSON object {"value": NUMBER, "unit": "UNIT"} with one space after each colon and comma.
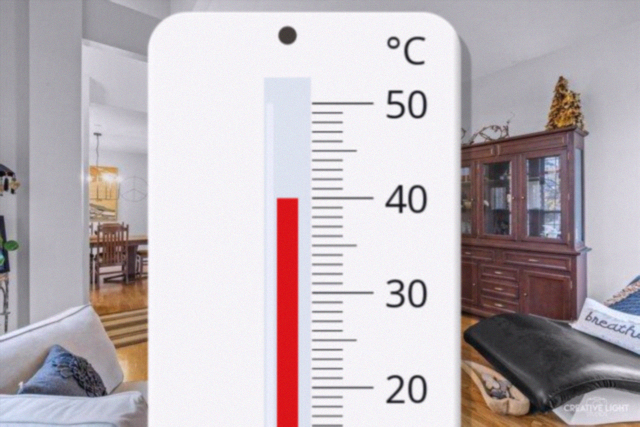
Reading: {"value": 40, "unit": "°C"}
